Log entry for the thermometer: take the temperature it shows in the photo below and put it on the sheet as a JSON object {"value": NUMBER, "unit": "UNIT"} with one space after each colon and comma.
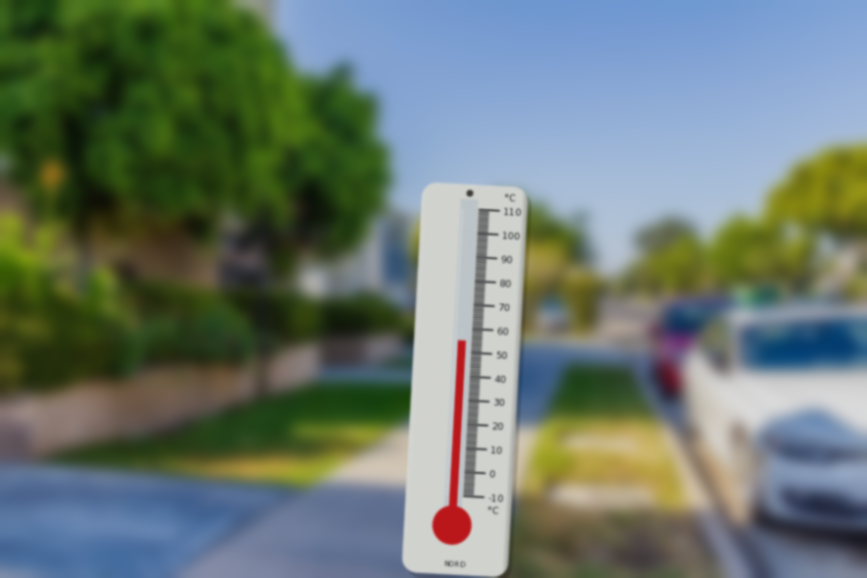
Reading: {"value": 55, "unit": "°C"}
